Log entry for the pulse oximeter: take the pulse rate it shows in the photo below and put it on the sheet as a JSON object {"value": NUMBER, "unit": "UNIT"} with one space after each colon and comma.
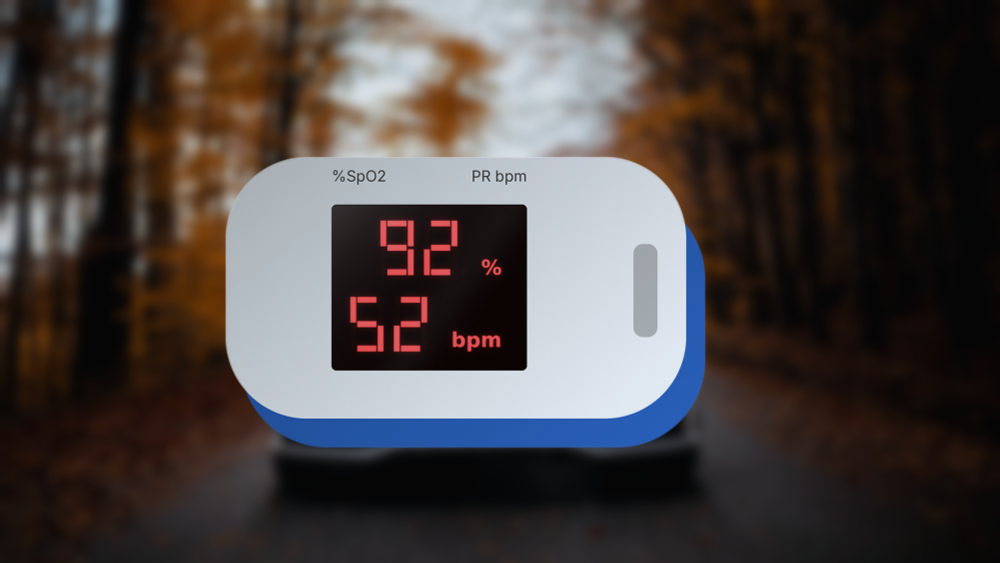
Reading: {"value": 52, "unit": "bpm"}
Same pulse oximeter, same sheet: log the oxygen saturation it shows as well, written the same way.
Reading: {"value": 92, "unit": "%"}
